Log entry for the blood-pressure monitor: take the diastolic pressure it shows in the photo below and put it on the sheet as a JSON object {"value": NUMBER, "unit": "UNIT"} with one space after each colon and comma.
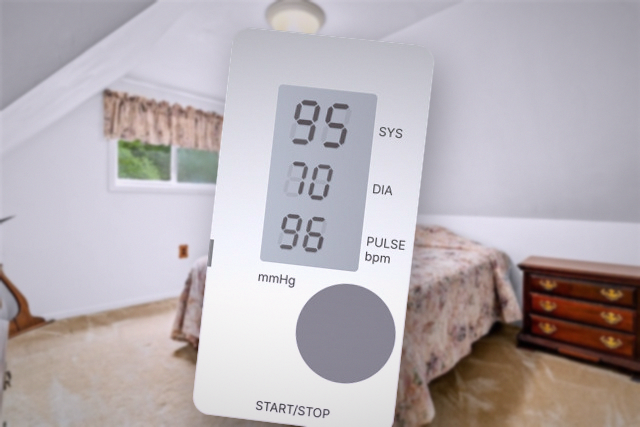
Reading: {"value": 70, "unit": "mmHg"}
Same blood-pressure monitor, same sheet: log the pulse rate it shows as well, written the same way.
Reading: {"value": 96, "unit": "bpm"}
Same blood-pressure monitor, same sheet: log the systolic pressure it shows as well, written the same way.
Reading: {"value": 95, "unit": "mmHg"}
